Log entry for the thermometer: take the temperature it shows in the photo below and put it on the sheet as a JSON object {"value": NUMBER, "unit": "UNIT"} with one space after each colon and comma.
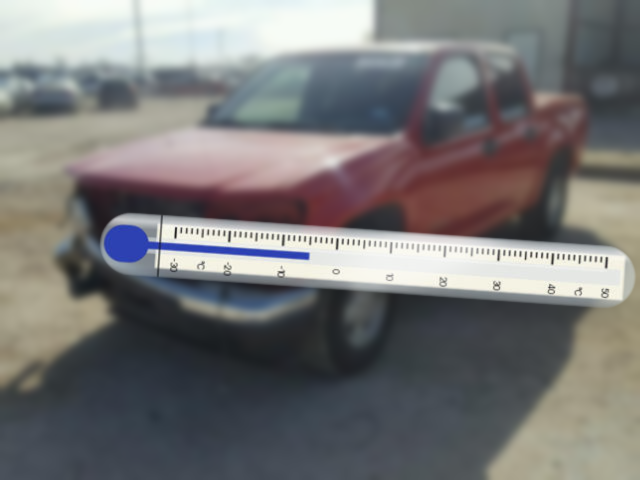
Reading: {"value": -5, "unit": "°C"}
